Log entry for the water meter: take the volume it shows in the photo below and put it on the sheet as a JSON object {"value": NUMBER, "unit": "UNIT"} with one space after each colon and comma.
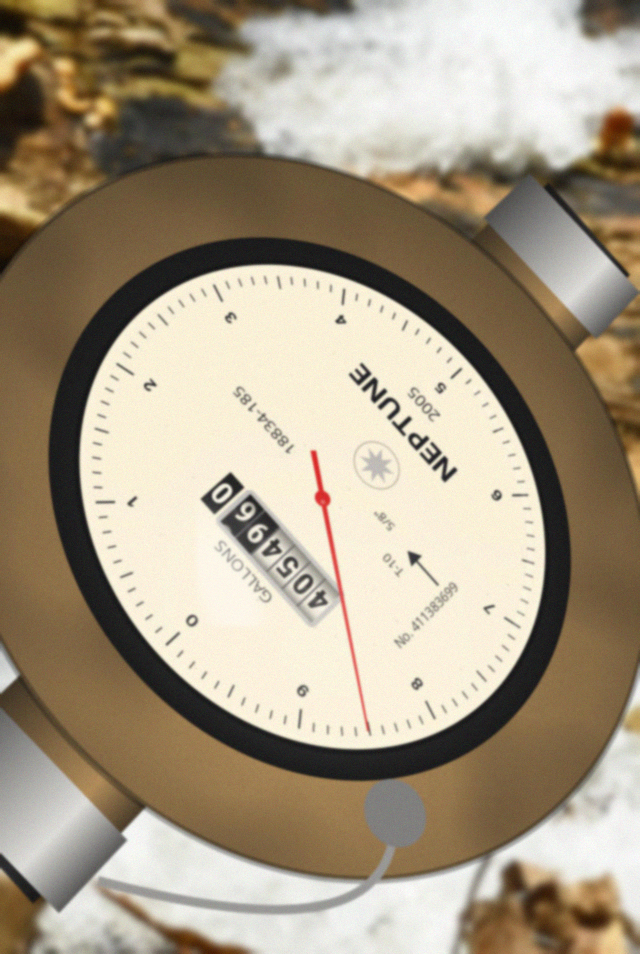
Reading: {"value": 4054958.5, "unit": "gal"}
